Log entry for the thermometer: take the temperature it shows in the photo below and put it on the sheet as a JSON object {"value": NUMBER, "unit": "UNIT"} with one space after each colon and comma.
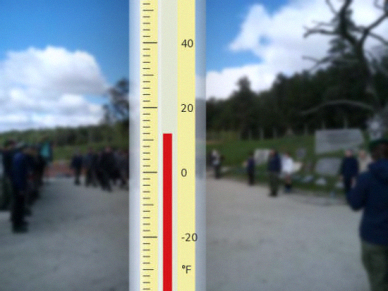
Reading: {"value": 12, "unit": "°F"}
